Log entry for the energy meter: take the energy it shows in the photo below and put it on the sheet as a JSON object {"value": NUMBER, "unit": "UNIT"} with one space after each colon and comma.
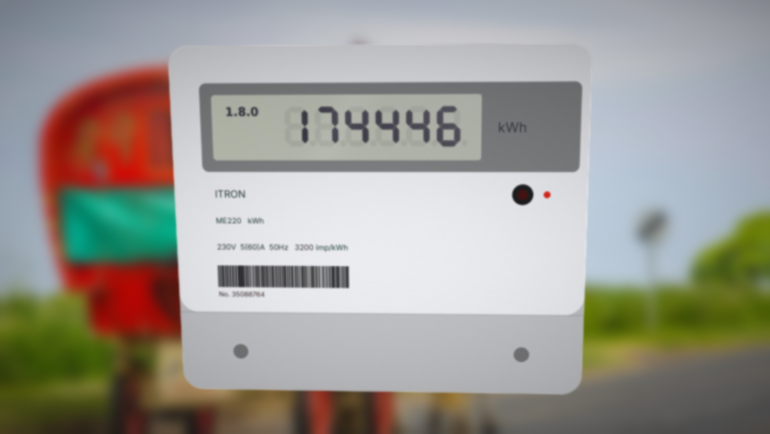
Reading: {"value": 174446, "unit": "kWh"}
